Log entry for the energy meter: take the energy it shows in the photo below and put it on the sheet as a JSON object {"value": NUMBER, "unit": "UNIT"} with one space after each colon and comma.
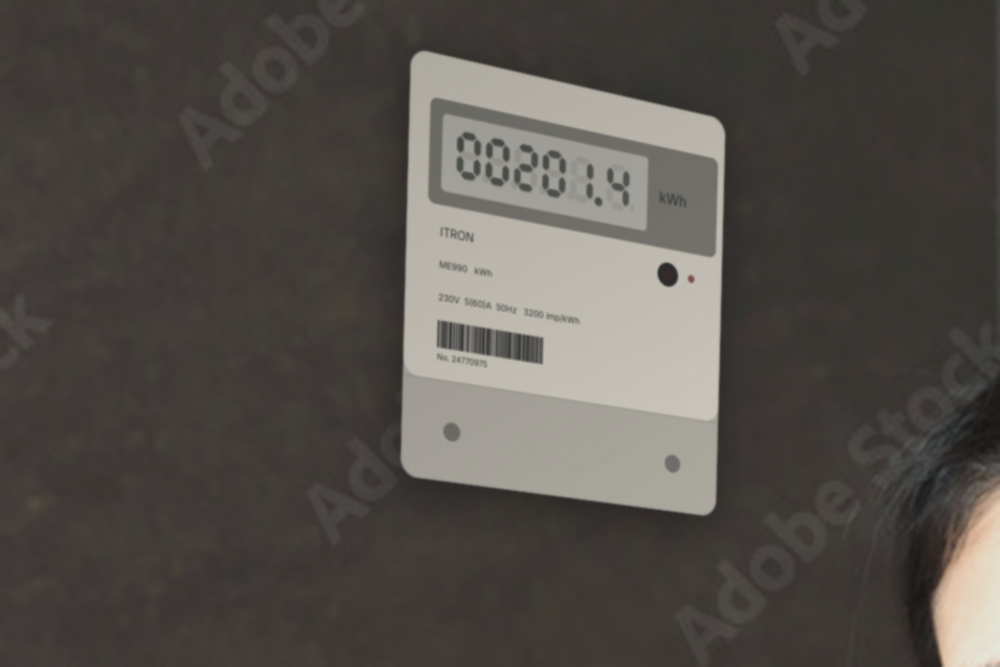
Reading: {"value": 201.4, "unit": "kWh"}
